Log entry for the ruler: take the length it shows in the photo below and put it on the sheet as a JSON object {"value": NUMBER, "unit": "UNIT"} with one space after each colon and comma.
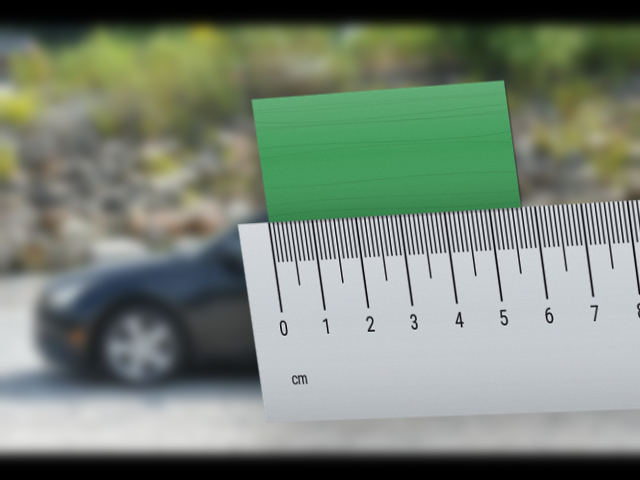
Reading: {"value": 5.7, "unit": "cm"}
